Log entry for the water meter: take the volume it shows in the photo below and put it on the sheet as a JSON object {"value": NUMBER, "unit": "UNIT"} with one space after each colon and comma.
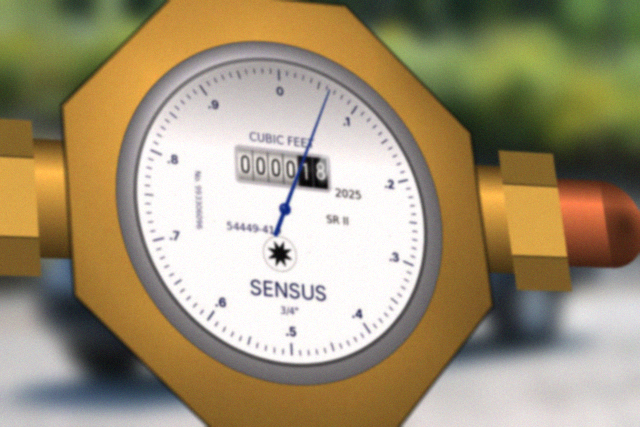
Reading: {"value": 18.06, "unit": "ft³"}
